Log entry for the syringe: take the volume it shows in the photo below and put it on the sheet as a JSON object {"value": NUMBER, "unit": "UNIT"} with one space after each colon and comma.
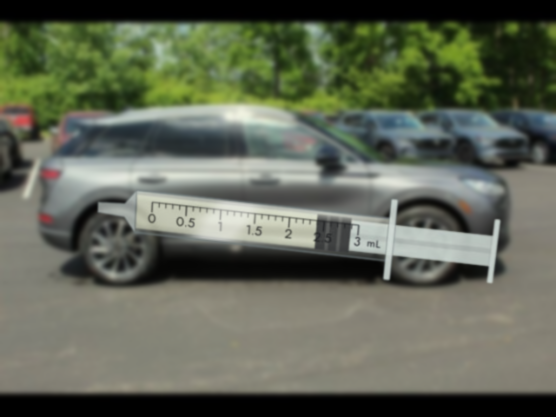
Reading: {"value": 2.4, "unit": "mL"}
